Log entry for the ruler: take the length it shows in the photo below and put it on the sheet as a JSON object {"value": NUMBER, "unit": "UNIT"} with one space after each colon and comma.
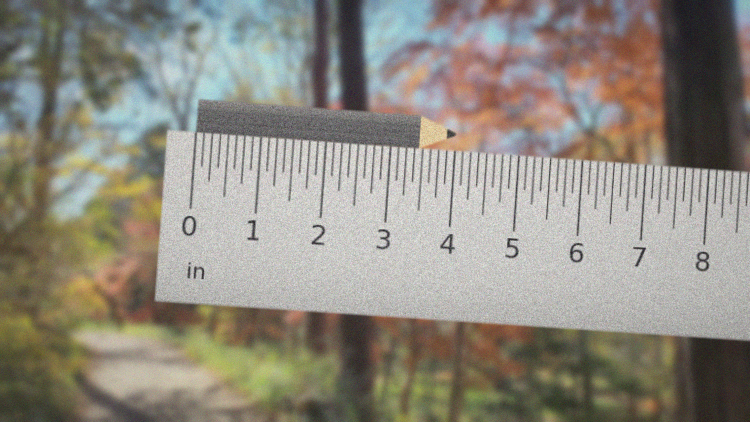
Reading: {"value": 4, "unit": "in"}
